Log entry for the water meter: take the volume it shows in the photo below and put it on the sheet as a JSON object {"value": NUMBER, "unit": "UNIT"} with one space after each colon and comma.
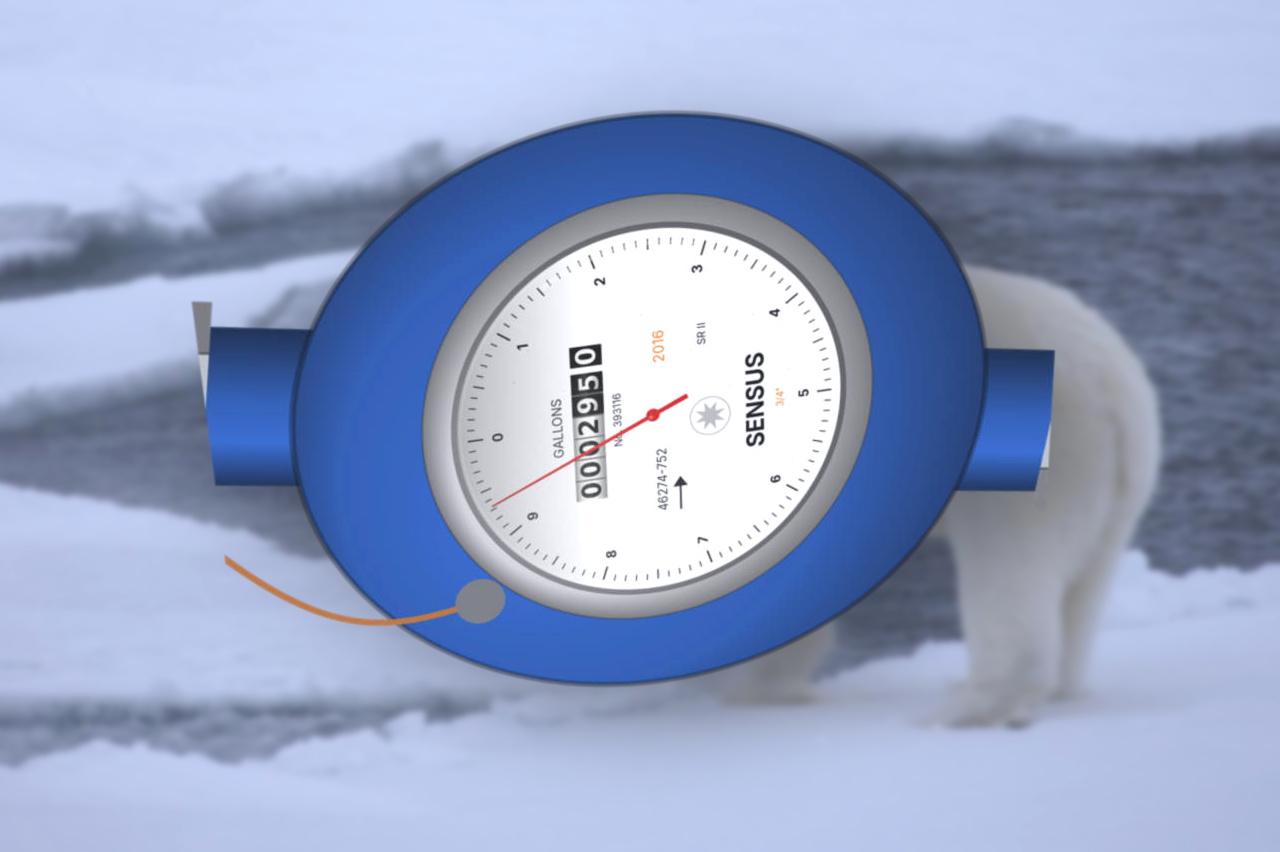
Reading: {"value": 2949.3, "unit": "gal"}
